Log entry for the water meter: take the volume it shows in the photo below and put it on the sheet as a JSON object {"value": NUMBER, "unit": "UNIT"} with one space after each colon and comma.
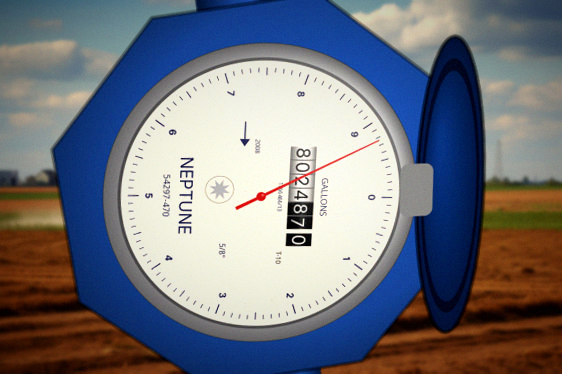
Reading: {"value": 8024869.2, "unit": "gal"}
